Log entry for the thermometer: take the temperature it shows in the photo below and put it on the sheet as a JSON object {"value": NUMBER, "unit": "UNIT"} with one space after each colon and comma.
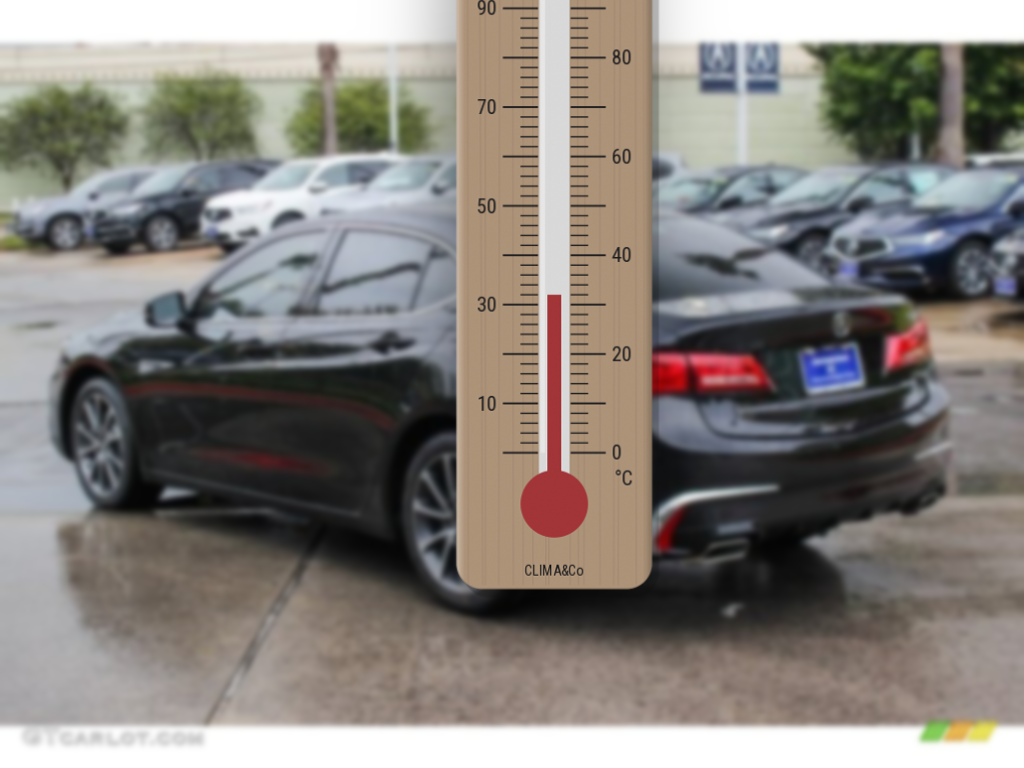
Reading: {"value": 32, "unit": "°C"}
